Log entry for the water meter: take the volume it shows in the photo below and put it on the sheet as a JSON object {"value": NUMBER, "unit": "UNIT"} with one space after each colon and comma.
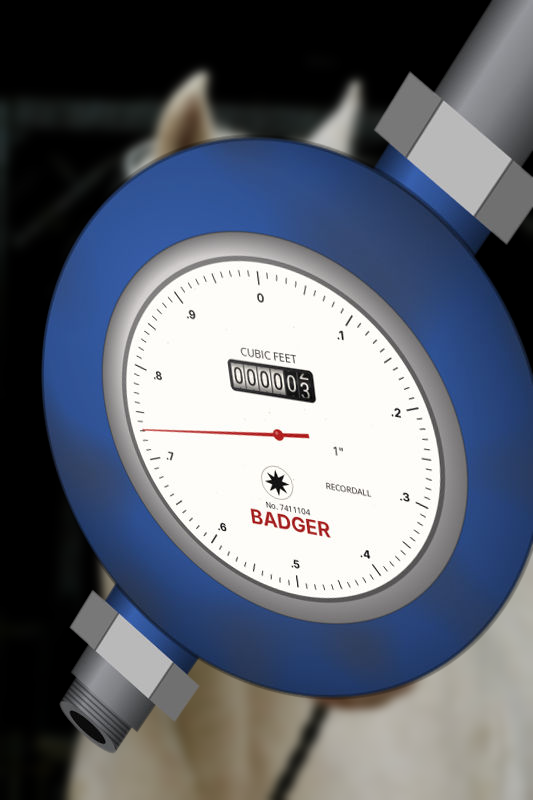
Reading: {"value": 2.73, "unit": "ft³"}
